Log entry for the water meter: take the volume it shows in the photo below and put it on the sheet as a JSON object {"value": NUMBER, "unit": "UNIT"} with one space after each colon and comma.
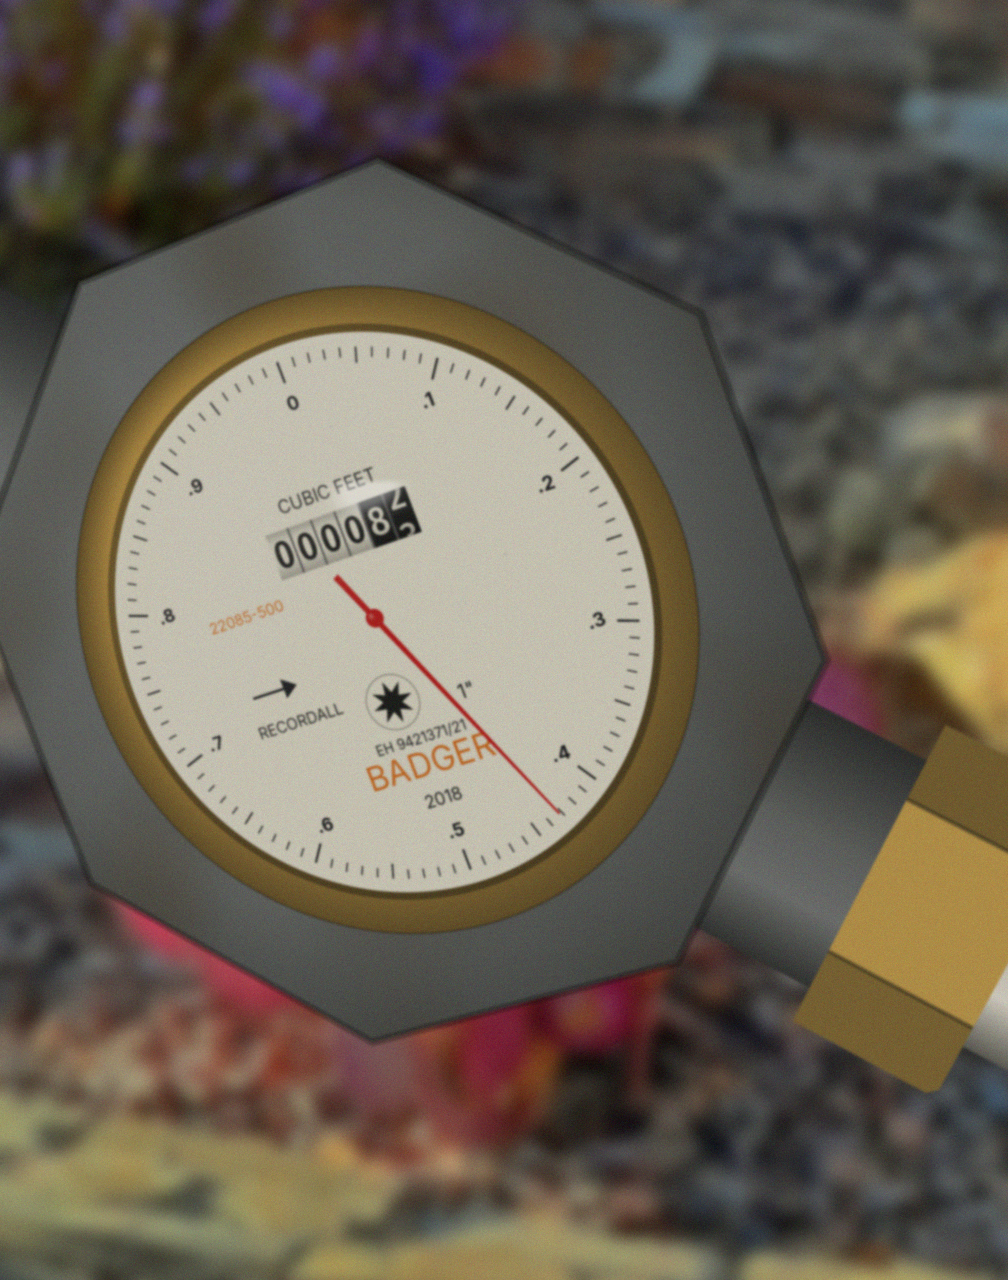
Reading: {"value": 82.43, "unit": "ft³"}
